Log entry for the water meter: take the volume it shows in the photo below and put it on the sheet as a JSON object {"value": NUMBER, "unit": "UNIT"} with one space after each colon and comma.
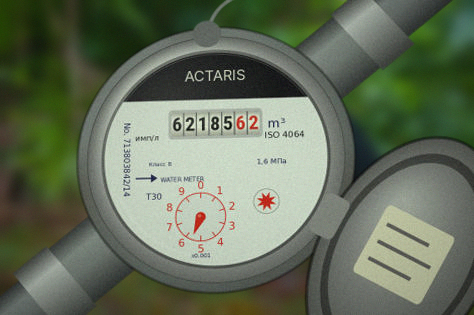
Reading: {"value": 62185.625, "unit": "m³"}
